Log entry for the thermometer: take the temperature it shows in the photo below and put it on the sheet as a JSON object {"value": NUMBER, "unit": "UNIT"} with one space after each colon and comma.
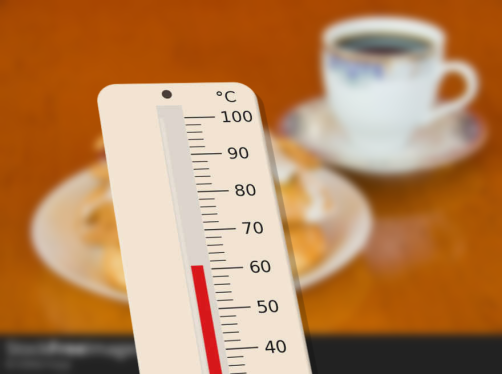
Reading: {"value": 61, "unit": "°C"}
